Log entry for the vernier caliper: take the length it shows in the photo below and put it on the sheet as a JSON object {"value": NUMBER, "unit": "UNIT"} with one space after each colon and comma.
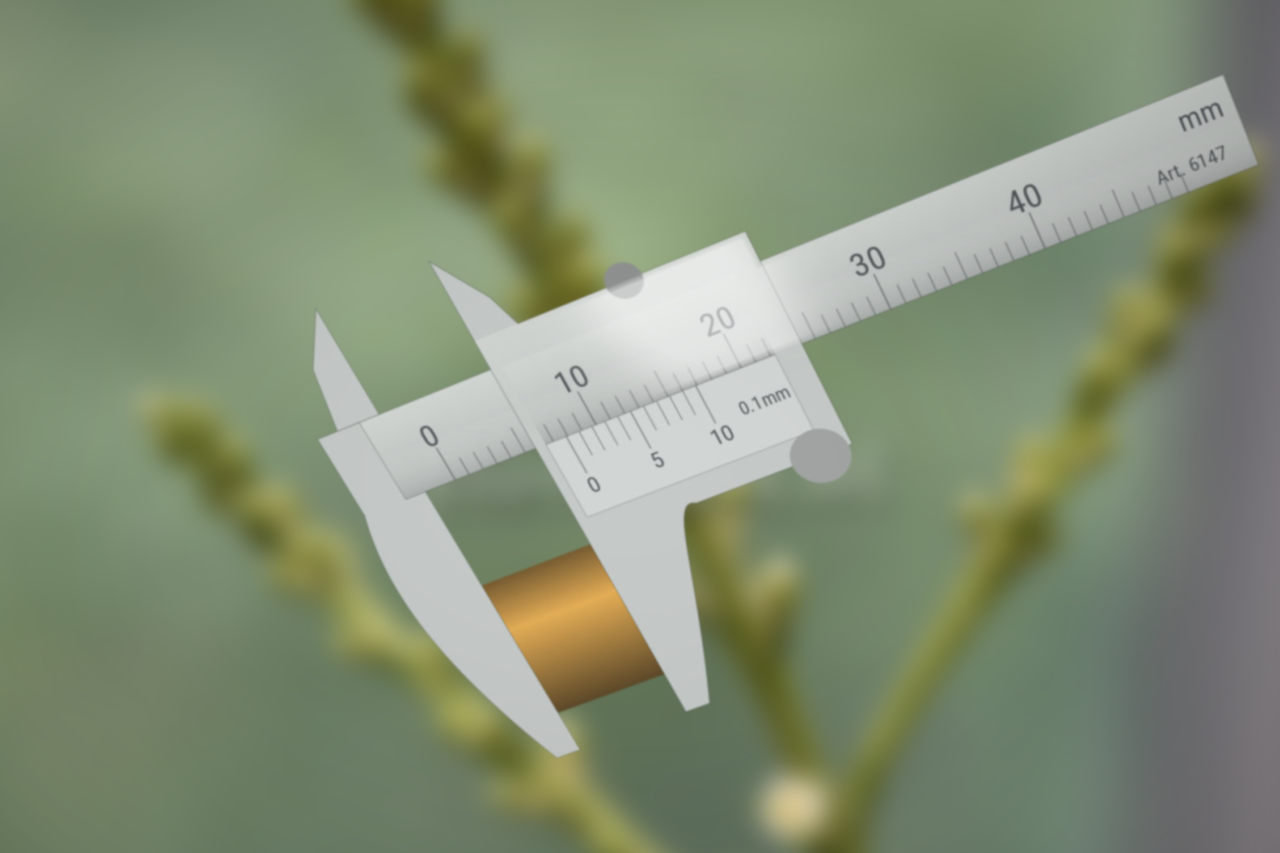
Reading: {"value": 7.9, "unit": "mm"}
